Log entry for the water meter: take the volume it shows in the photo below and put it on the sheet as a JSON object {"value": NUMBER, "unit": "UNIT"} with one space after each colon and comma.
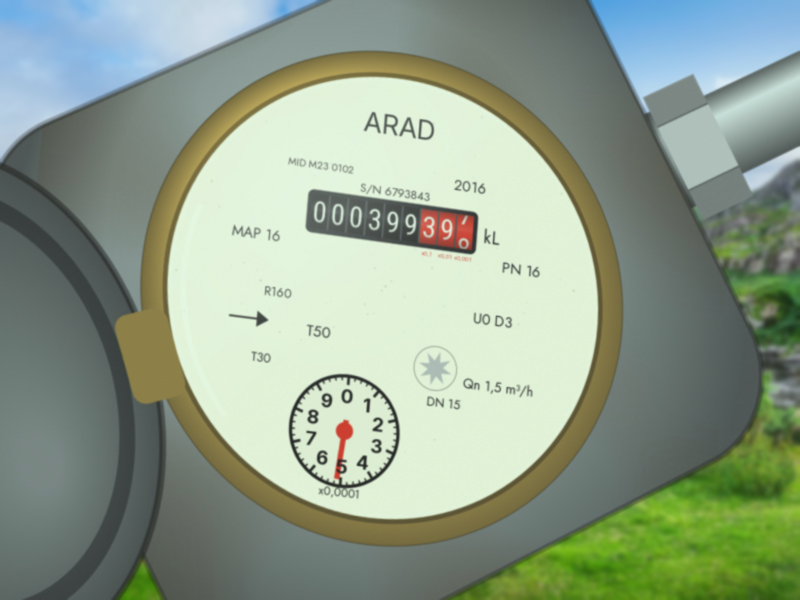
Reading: {"value": 399.3975, "unit": "kL"}
